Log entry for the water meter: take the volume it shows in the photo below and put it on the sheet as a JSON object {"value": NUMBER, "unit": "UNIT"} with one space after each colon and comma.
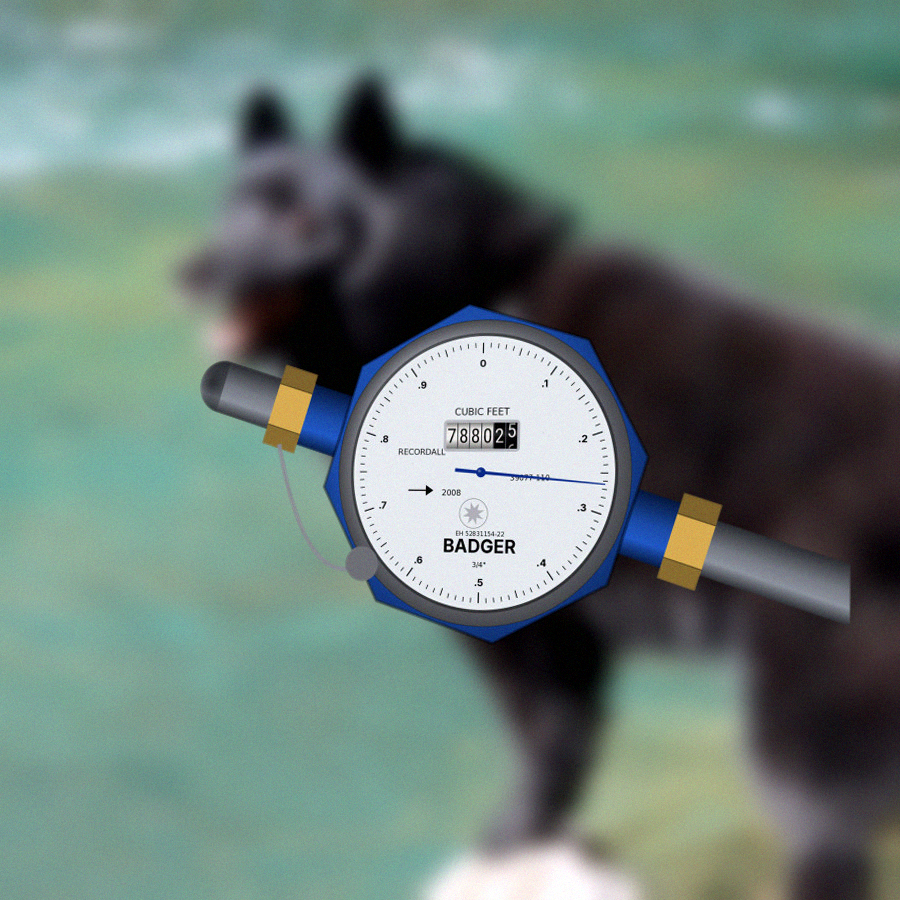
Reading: {"value": 788025.26, "unit": "ft³"}
